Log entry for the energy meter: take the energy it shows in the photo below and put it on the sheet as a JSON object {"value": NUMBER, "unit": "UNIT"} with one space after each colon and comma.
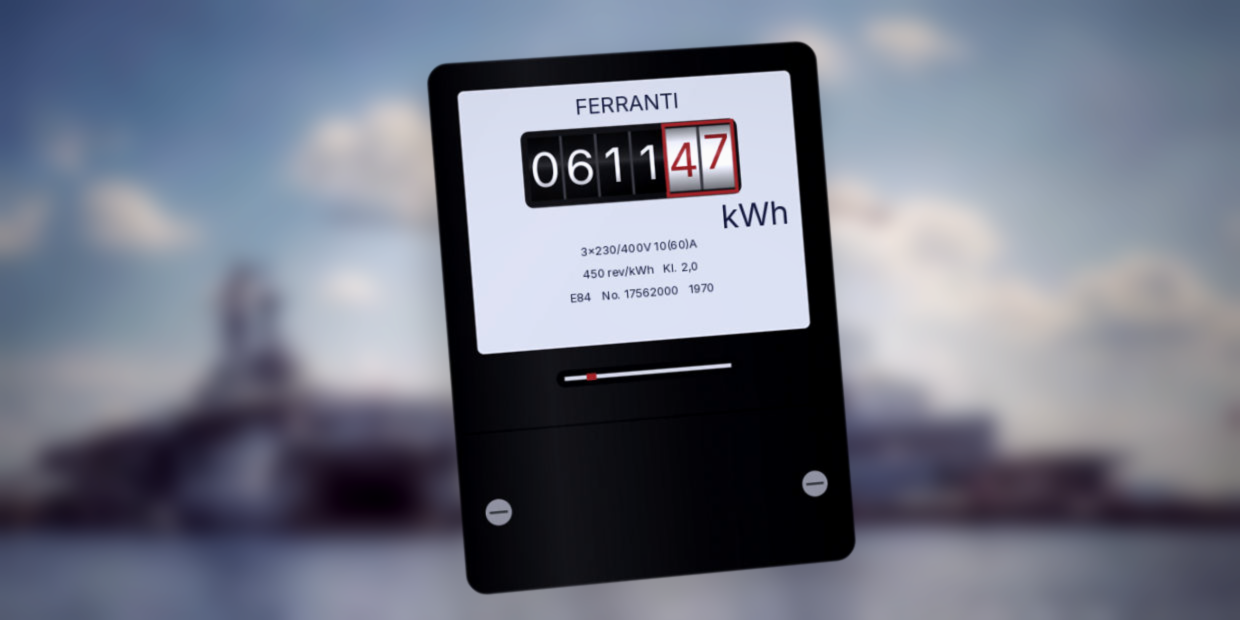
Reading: {"value": 611.47, "unit": "kWh"}
